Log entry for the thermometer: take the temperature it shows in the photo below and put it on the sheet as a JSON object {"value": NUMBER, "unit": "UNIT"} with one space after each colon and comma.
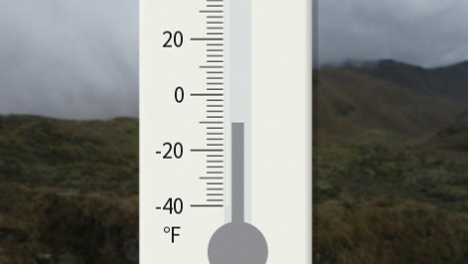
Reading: {"value": -10, "unit": "°F"}
